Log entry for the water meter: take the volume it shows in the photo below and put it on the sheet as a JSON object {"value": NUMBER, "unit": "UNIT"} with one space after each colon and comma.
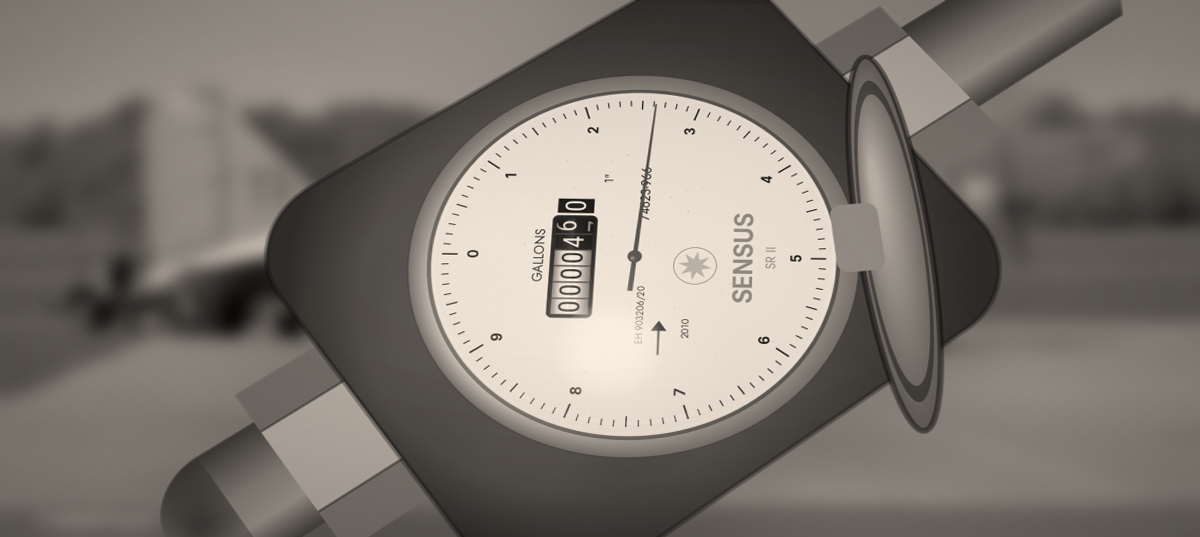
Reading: {"value": 462.6, "unit": "gal"}
